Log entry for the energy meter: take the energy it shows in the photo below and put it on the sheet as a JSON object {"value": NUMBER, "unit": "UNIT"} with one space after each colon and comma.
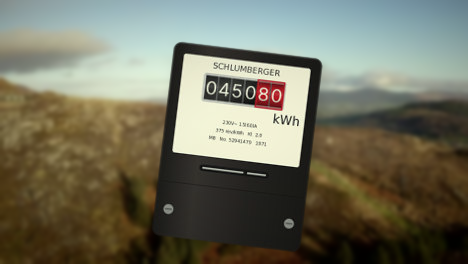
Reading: {"value": 450.80, "unit": "kWh"}
